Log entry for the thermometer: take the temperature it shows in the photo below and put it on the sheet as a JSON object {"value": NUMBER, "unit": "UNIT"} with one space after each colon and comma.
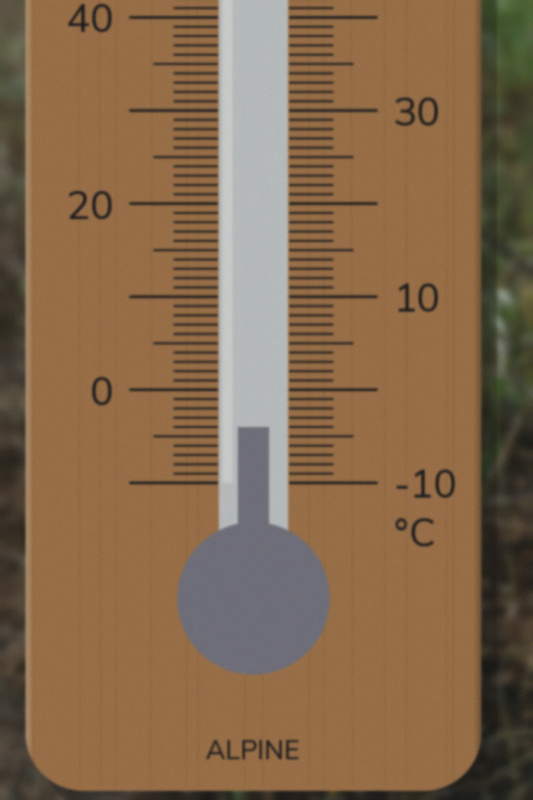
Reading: {"value": -4, "unit": "°C"}
